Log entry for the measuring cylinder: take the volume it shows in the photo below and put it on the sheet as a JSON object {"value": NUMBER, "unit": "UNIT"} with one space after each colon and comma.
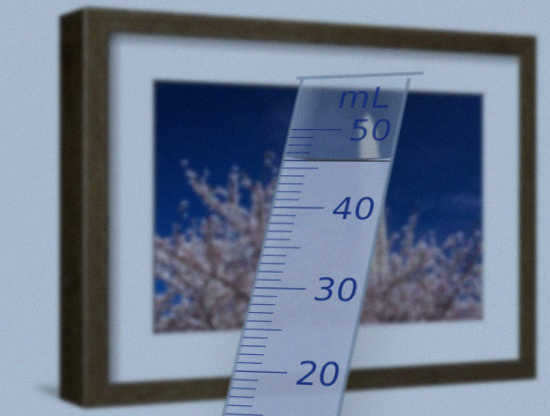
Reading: {"value": 46, "unit": "mL"}
